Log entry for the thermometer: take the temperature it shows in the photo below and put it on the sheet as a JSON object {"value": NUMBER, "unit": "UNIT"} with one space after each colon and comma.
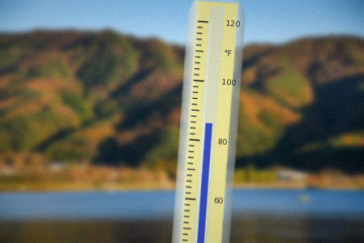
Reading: {"value": 86, "unit": "°F"}
